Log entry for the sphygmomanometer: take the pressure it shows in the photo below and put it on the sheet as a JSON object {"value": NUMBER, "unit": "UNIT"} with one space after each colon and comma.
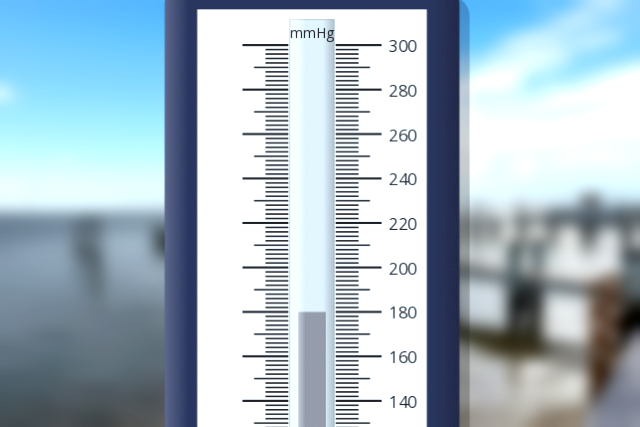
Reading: {"value": 180, "unit": "mmHg"}
